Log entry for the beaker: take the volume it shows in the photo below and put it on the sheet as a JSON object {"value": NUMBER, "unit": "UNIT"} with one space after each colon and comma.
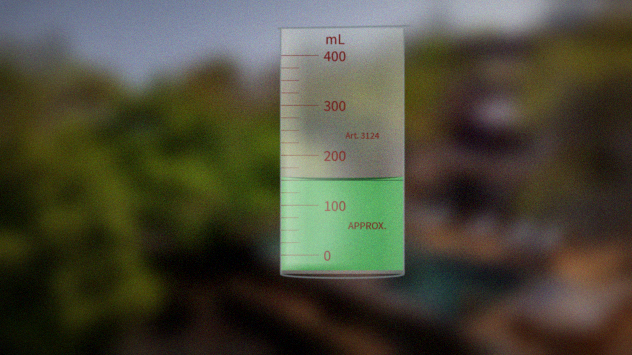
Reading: {"value": 150, "unit": "mL"}
